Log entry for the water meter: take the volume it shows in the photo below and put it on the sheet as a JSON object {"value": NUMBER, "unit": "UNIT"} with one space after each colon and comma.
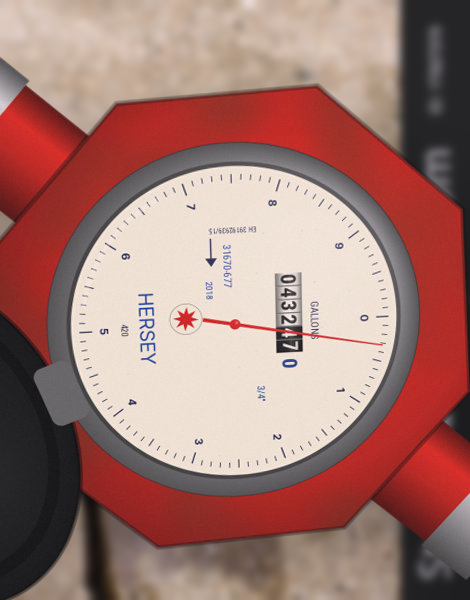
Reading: {"value": 432470.3, "unit": "gal"}
